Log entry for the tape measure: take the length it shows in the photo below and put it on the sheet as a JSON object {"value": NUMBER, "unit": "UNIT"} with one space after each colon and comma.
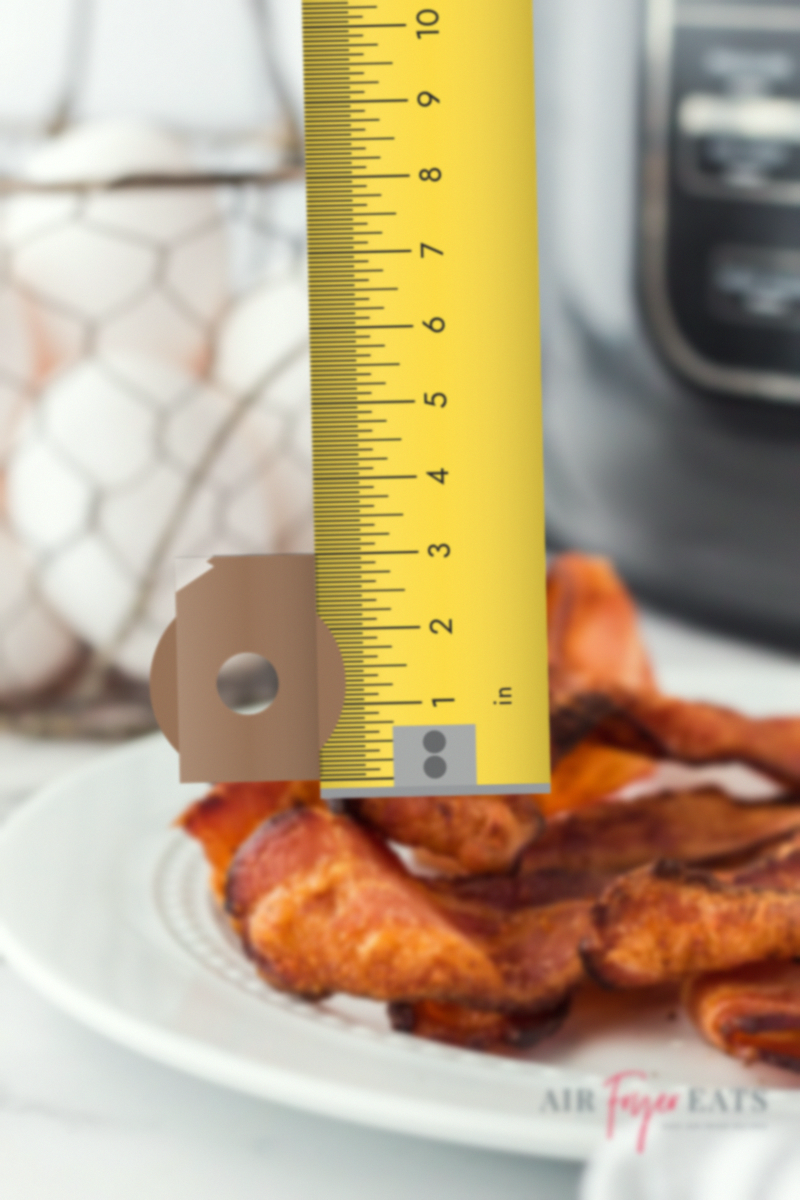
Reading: {"value": 3, "unit": "in"}
